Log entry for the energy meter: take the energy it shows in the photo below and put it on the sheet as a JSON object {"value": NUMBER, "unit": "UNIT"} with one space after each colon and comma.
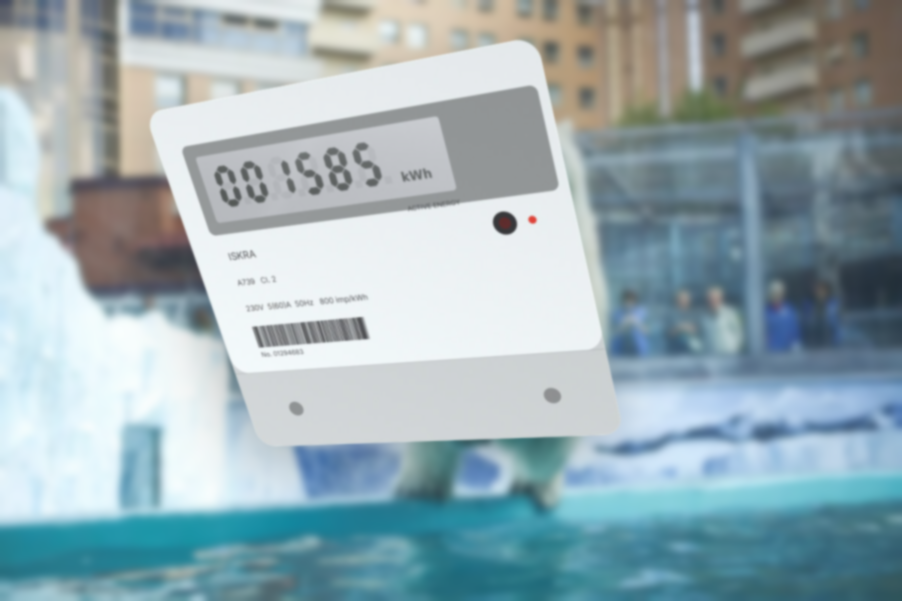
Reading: {"value": 1585, "unit": "kWh"}
